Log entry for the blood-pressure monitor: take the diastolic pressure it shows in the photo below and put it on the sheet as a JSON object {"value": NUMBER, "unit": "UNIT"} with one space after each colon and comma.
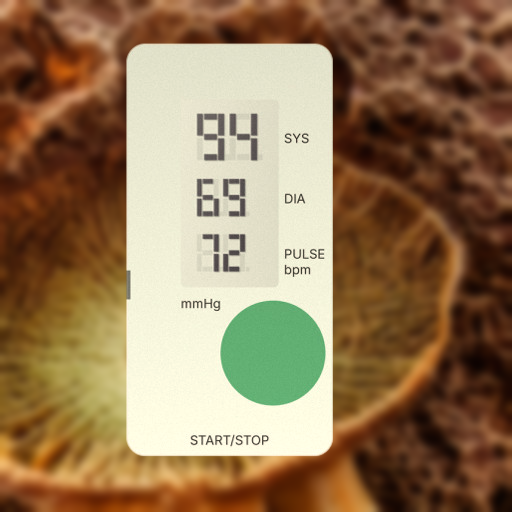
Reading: {"value": 69, "unit": "mmHg"}
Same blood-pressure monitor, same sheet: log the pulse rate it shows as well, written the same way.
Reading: {"value": 72, "unit": "bpm"}
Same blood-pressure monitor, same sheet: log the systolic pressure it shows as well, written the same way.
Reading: {"value": 94, "unit": "mmHg"}
